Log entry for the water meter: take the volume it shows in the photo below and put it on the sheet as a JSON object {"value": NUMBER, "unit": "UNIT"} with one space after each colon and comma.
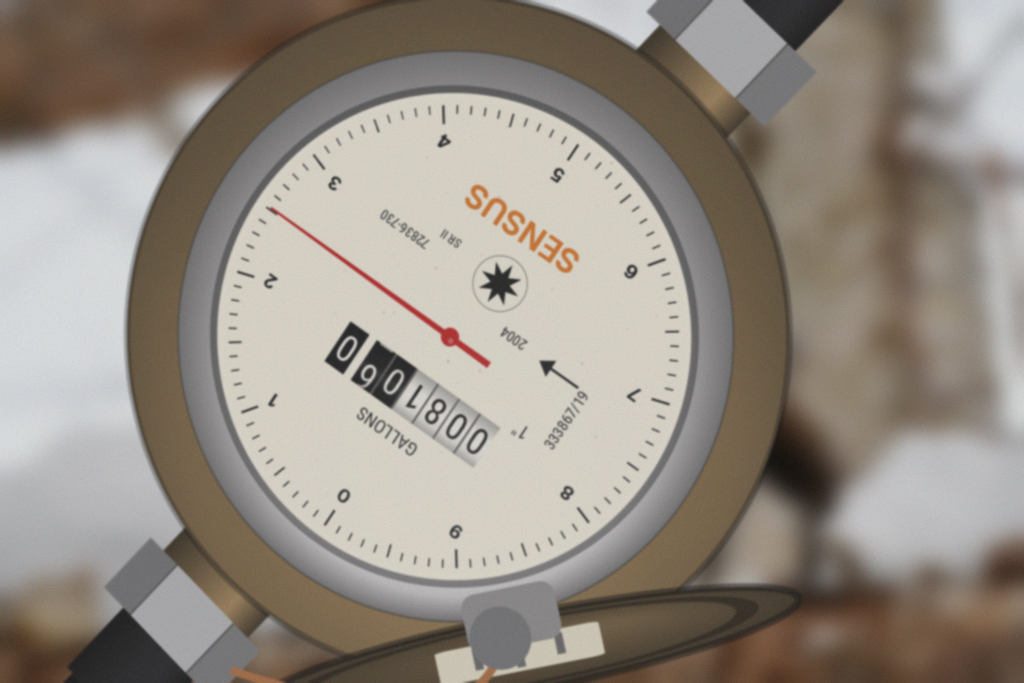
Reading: {"value": 81062.5, "unit": "gal"}
